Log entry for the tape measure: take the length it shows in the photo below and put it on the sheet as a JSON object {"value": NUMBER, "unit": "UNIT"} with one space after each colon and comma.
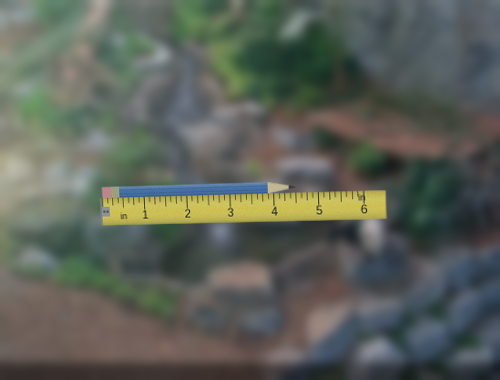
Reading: {"value": 4.5, "unit": "in"}
